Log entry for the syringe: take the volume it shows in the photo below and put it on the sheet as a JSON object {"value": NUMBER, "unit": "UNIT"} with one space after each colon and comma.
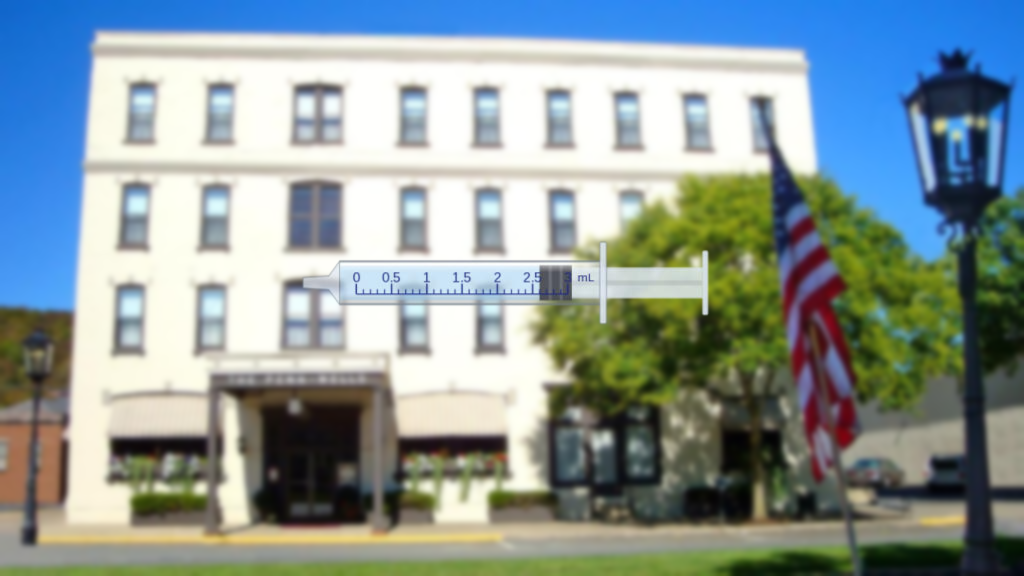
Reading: {"value": 2.6, "unit": "mL"}
